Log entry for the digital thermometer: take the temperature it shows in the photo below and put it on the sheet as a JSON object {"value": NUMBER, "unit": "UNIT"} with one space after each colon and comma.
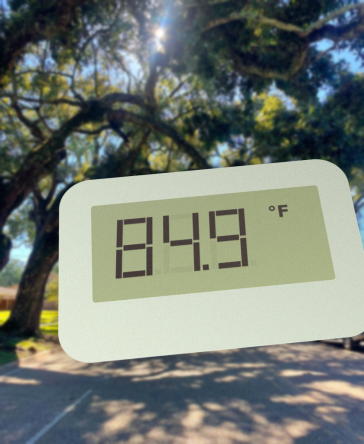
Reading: {"value": 84.9, "unit": "°F"}
